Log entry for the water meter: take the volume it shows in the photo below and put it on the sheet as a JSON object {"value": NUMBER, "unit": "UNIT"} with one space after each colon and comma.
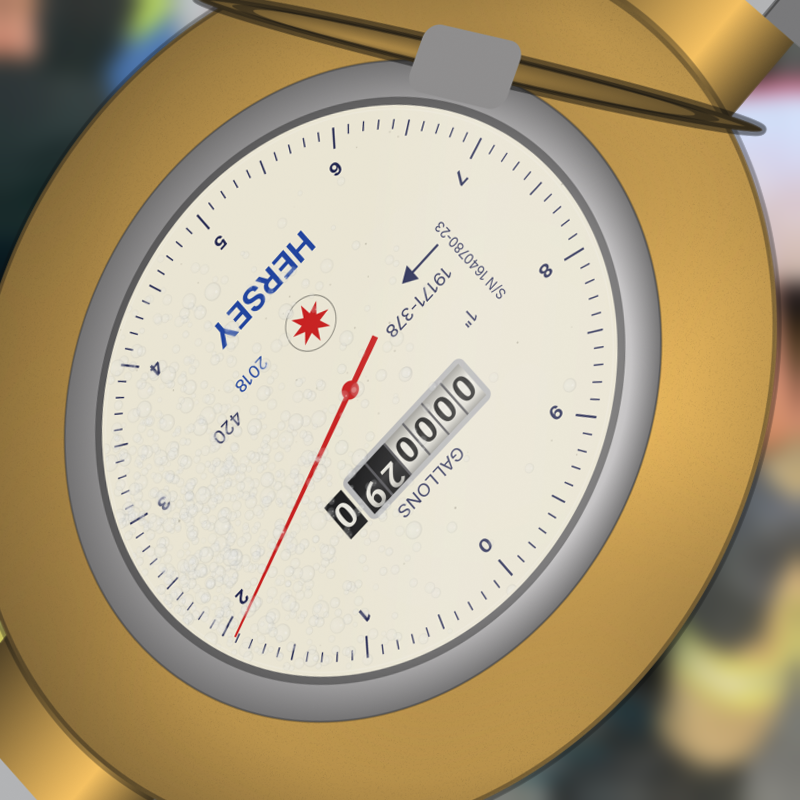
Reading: {"value": 291.9, "unit": "gal"}
